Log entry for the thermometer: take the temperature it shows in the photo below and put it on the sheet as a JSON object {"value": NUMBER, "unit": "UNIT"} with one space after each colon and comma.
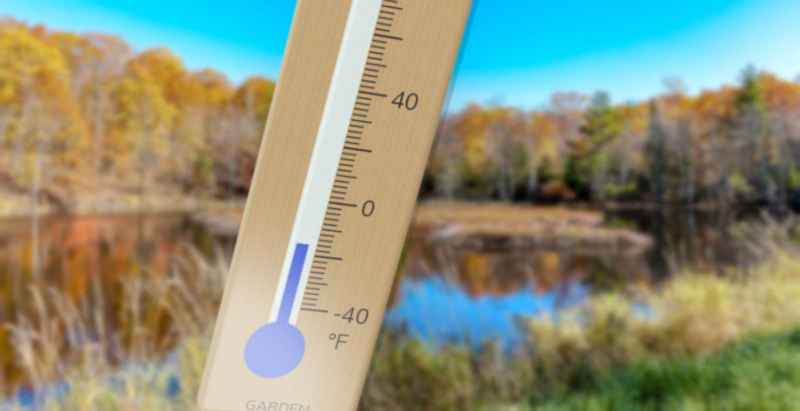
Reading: {"value": -16, "unit": "°F"}
